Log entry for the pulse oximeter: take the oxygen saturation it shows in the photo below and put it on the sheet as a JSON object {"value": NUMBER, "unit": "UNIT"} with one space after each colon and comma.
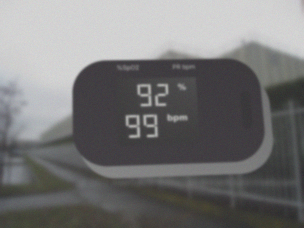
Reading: {"value": 92, "unit": "%"}
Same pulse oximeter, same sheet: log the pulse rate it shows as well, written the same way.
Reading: {"value": 99, "unit": "bpm"}
